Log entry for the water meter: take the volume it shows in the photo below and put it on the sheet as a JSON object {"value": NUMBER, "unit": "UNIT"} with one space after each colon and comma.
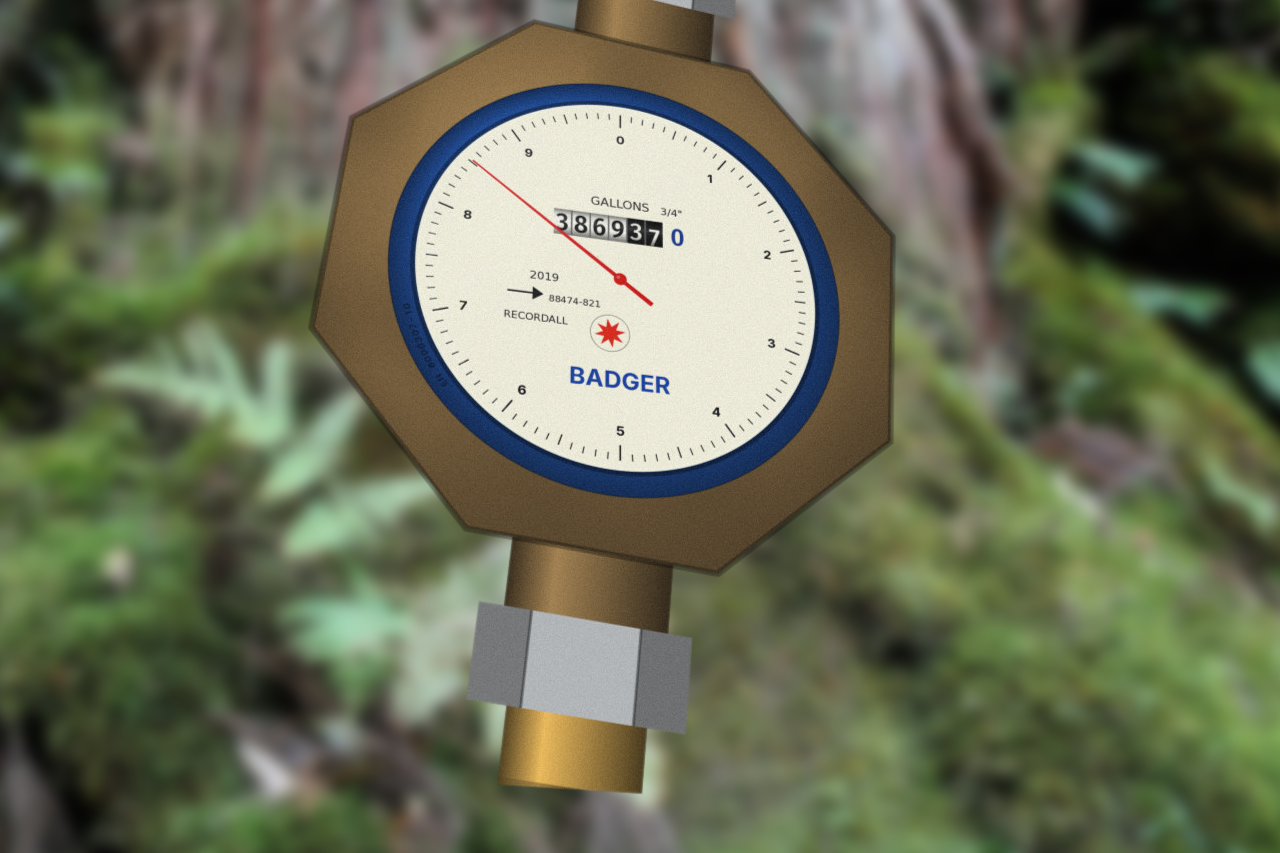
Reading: {"value": 3869368.5, "unit": "gal"}
